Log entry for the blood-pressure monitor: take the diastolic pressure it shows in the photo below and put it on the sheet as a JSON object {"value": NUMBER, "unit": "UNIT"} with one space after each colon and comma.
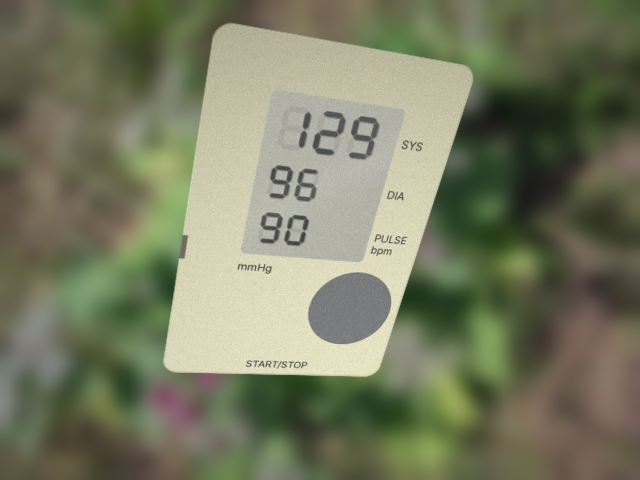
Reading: {"value": 96, "unit": "mmHg"}
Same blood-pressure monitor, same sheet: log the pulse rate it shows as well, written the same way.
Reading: {"value": 90, "unit": "bpm"}
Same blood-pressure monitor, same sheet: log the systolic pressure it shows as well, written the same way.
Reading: {"value": 129, "unit": "mmHg"}
